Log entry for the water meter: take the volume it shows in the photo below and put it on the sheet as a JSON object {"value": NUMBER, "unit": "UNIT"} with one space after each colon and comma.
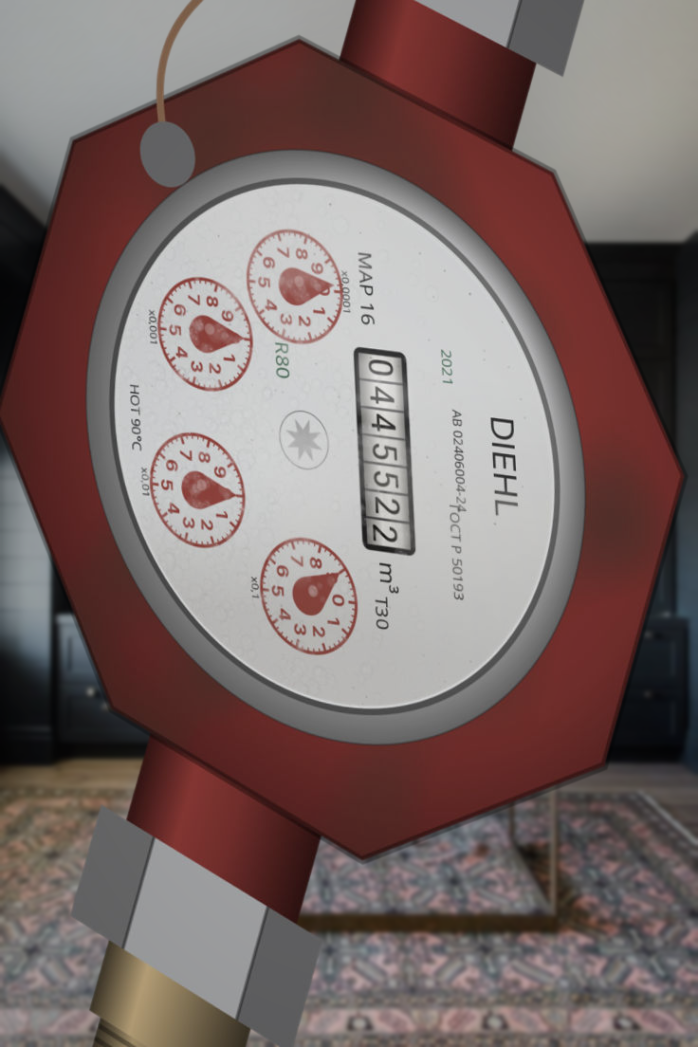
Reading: {"value": 445521.8999, "unit": "m³"}
